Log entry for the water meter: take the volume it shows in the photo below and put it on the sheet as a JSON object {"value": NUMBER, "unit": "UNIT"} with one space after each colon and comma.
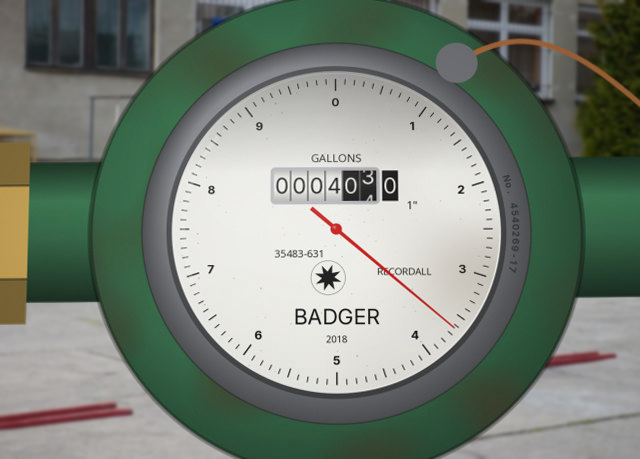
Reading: {"value": 4033.6, "unit": "gal"}
